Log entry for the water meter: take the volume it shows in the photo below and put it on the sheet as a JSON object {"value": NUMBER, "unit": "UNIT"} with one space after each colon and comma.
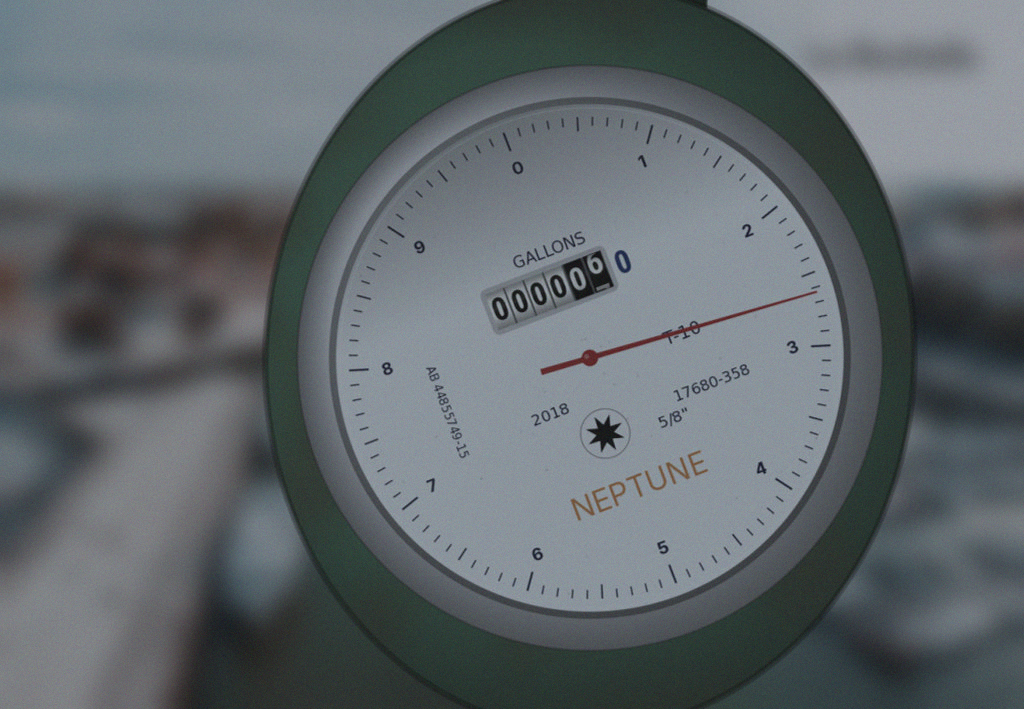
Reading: {"value": 62.6, "unit": "gal"}
